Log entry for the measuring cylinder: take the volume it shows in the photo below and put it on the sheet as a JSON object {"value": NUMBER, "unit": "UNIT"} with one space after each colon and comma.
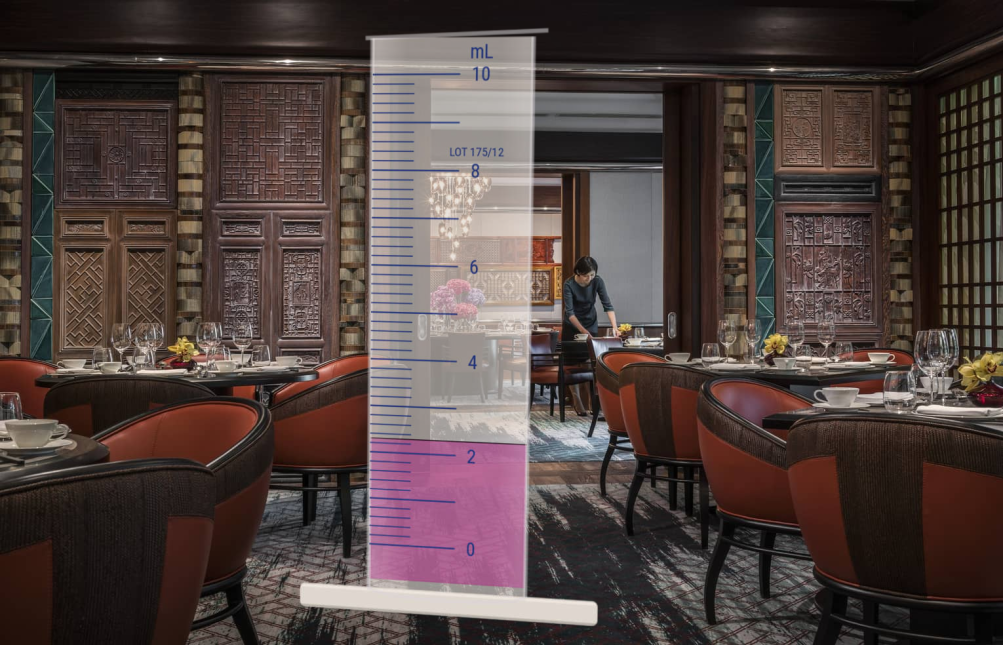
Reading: {"value": 2.3, "unit": "mL"}
